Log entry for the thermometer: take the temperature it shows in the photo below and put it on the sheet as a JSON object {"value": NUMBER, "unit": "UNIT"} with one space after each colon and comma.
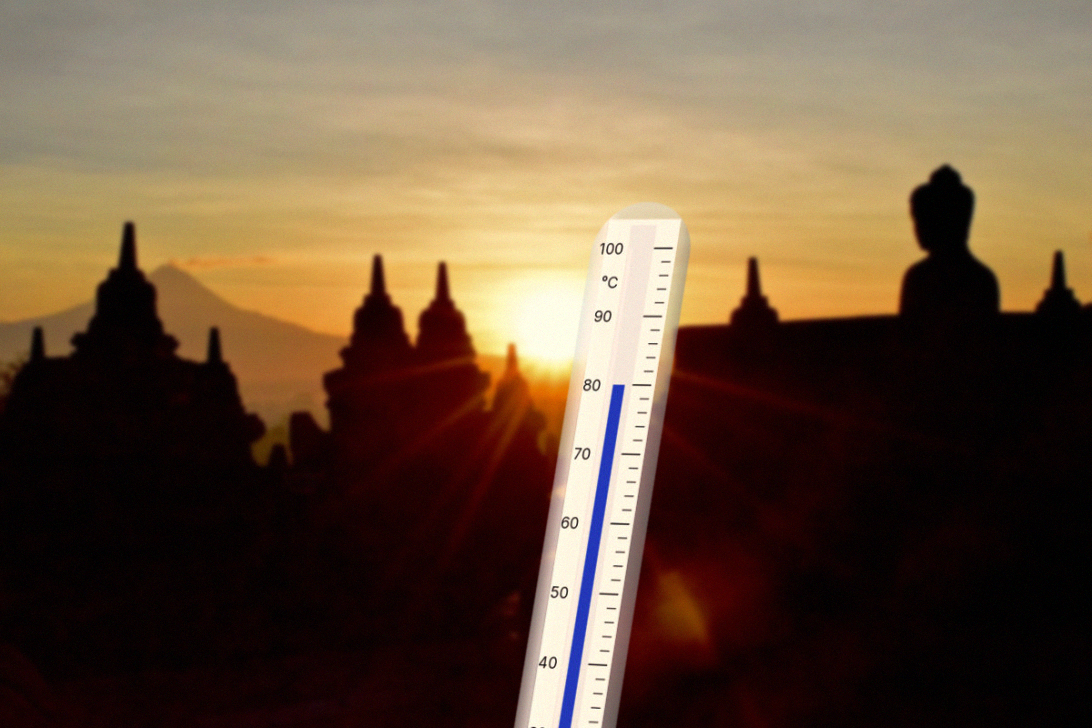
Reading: {"value": 80, "unit": "°C"}
